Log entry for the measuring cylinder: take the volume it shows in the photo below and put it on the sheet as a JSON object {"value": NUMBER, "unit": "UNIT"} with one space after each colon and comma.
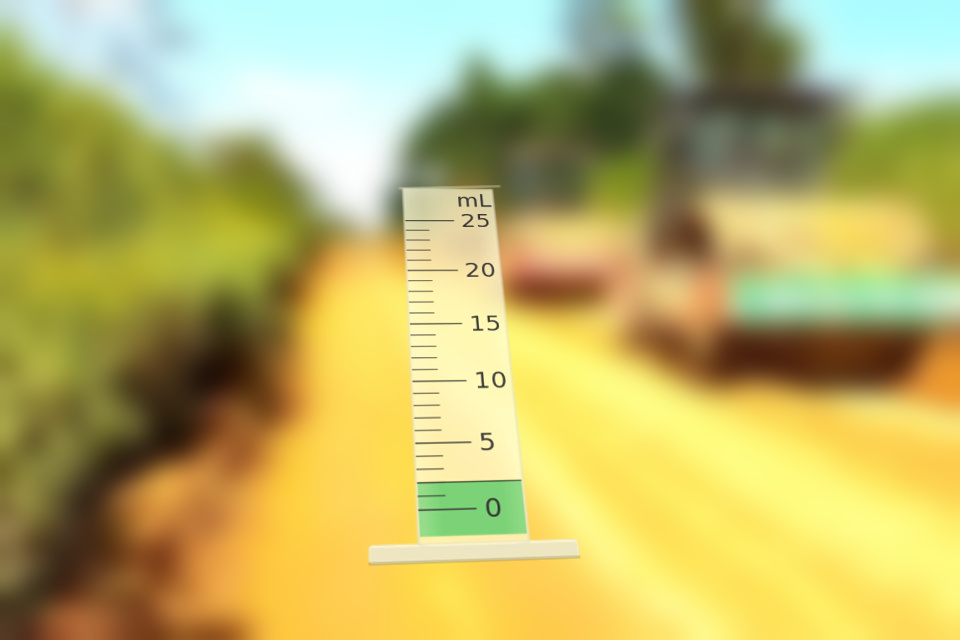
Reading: {"value": 2, "unit": "mL"}
